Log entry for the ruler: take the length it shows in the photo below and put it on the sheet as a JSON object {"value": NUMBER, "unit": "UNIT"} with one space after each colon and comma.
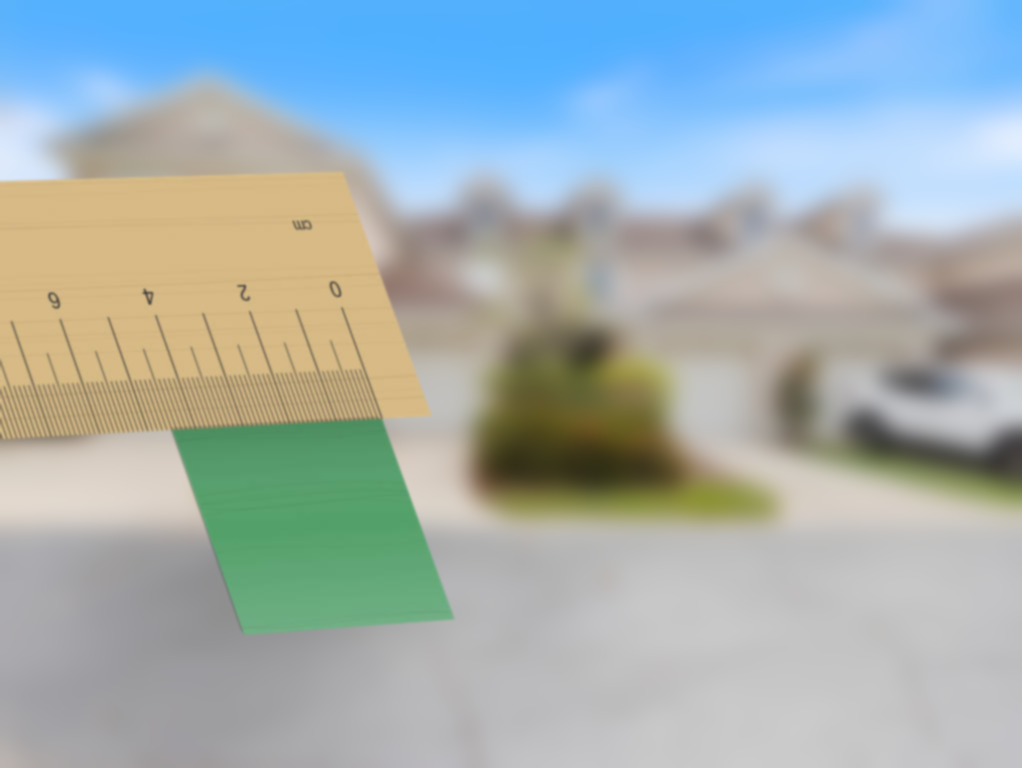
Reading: {"value": 4.5, "unit": "cm"}
